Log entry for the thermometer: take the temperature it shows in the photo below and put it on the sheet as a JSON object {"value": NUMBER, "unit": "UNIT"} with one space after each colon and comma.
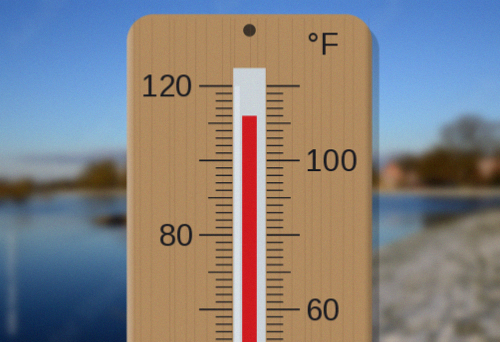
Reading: {"value": 112, "unit": "°F"}
